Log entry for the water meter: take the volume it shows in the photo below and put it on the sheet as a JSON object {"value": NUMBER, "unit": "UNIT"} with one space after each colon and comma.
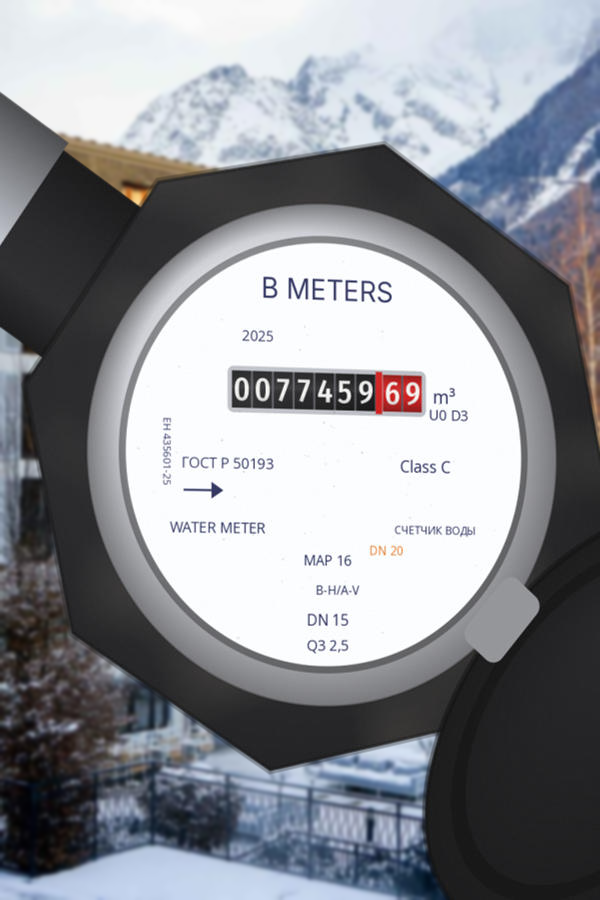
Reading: {"value": 77459.69, "unit": "m³"}
